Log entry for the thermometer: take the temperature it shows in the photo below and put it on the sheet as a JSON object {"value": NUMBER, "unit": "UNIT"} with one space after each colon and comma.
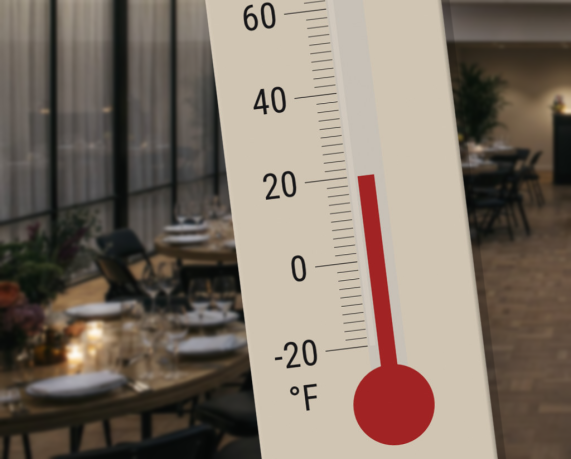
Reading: {"value": 20, "unit": "°F"}
